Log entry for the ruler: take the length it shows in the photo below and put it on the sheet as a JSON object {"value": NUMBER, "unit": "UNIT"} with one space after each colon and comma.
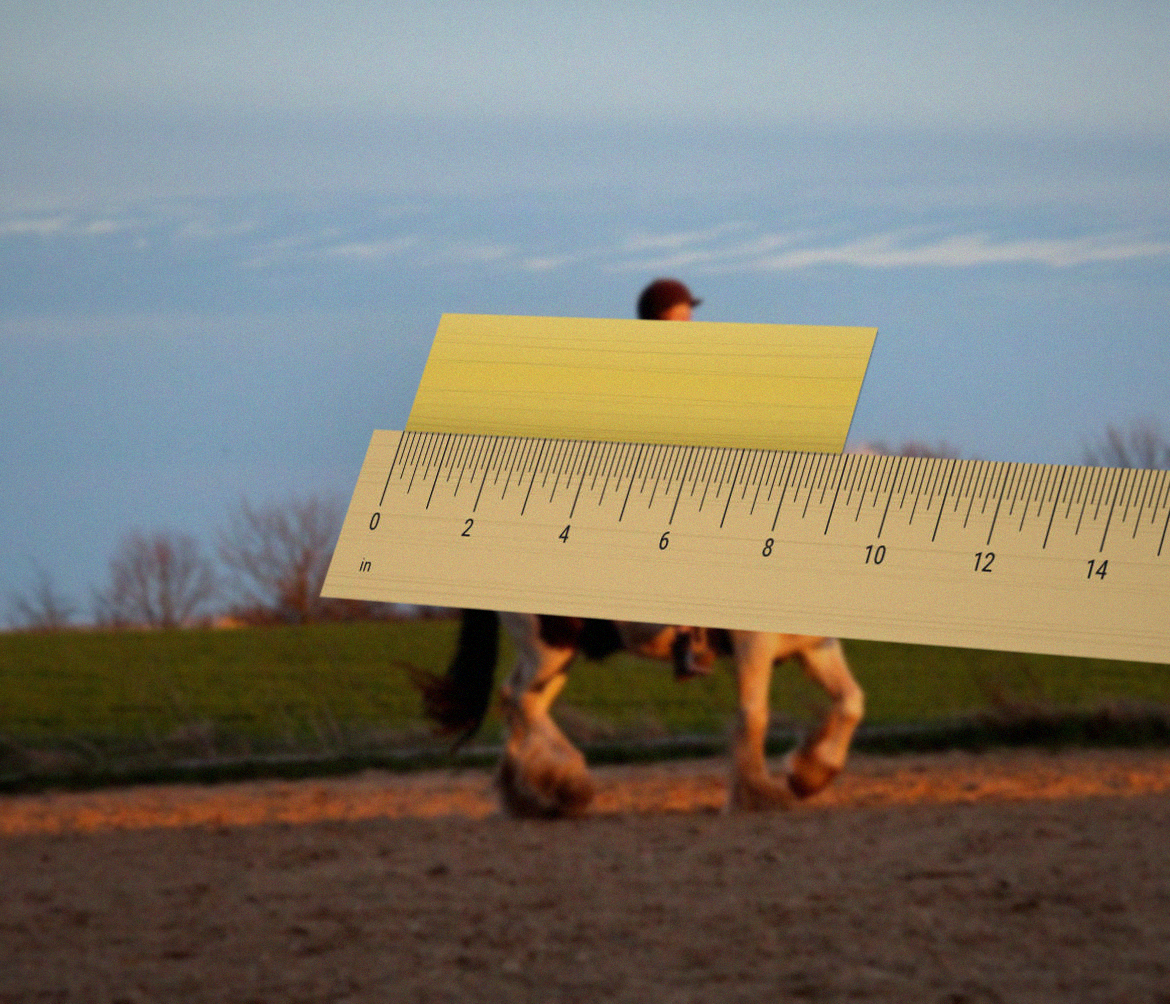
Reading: {"value": 8.875, "unit": "in"}
